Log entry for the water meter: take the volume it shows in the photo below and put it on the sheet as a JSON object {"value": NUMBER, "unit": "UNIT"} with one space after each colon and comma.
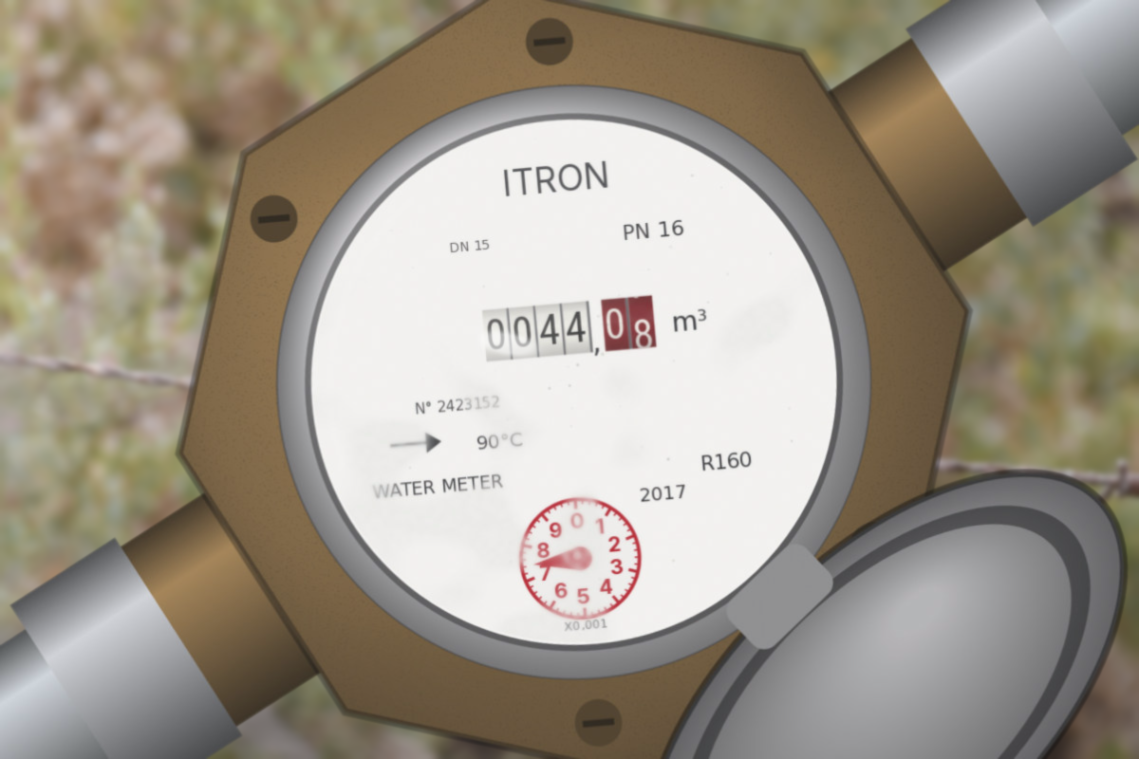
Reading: {"value": 44.077, "unit": "m³"}
